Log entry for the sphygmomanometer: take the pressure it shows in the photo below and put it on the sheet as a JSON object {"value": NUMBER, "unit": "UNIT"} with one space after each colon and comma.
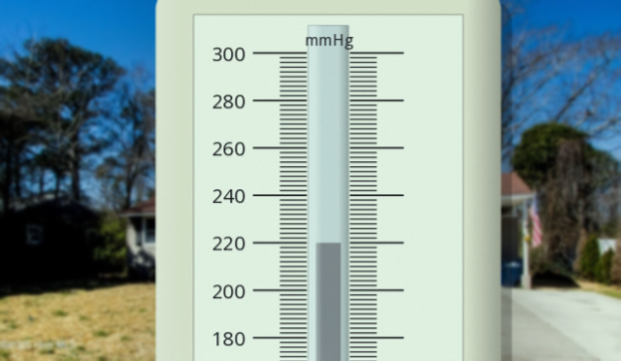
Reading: {"value": 220, "unit": "mmHg"}
